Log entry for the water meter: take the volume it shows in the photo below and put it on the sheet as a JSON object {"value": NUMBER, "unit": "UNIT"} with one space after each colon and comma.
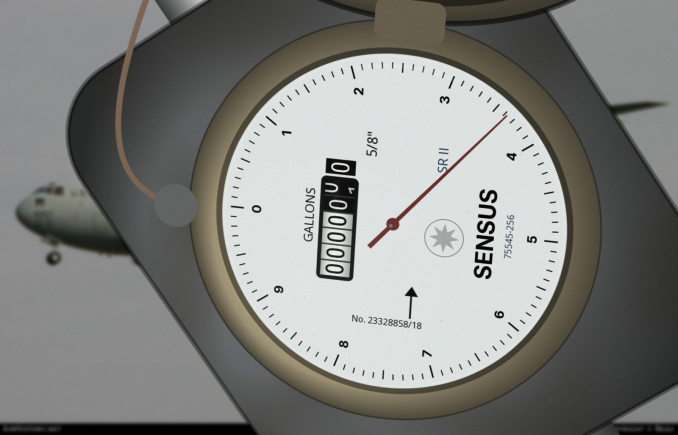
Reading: {"value": 3.6, "unit": "gal"}
